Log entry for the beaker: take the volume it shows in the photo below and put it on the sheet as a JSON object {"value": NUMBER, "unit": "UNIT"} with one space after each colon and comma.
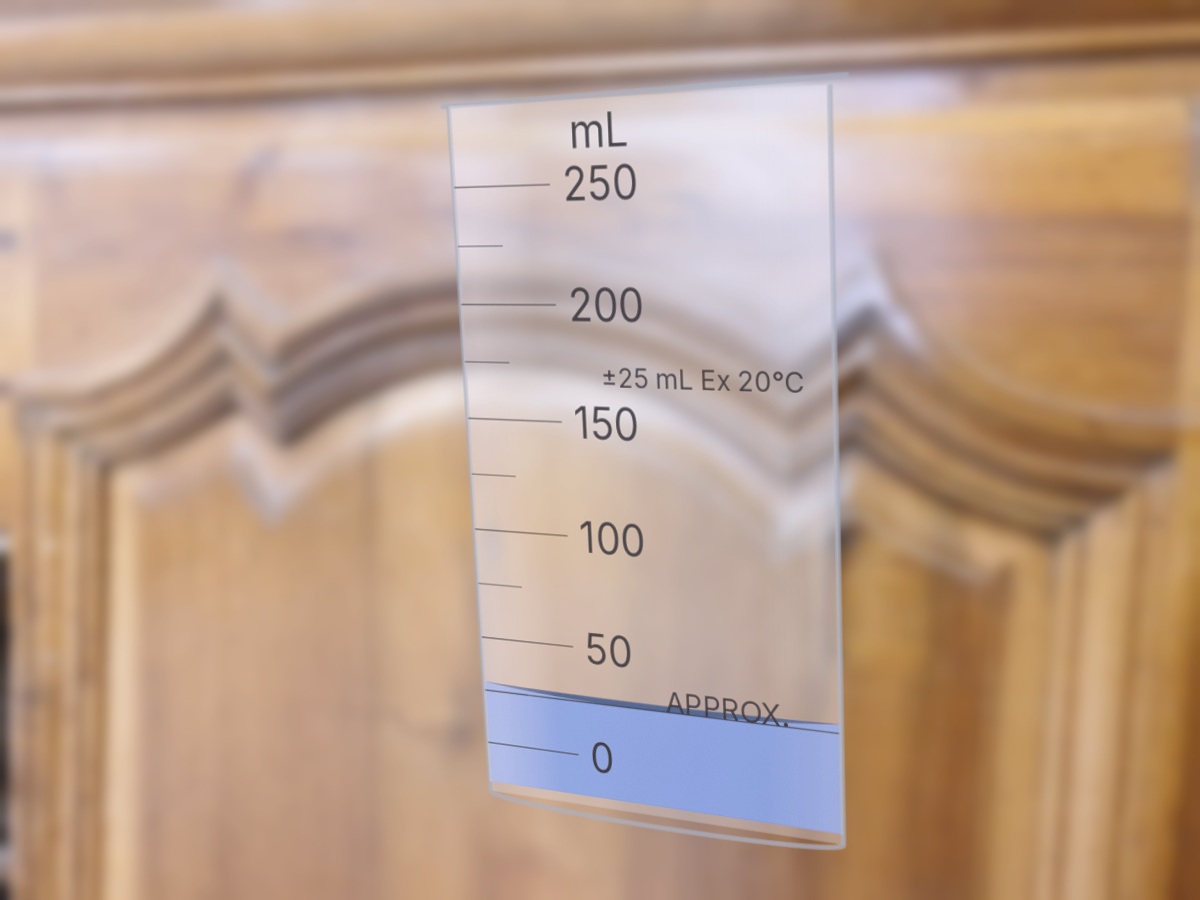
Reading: {"value": 25, "unit": "mL"}
